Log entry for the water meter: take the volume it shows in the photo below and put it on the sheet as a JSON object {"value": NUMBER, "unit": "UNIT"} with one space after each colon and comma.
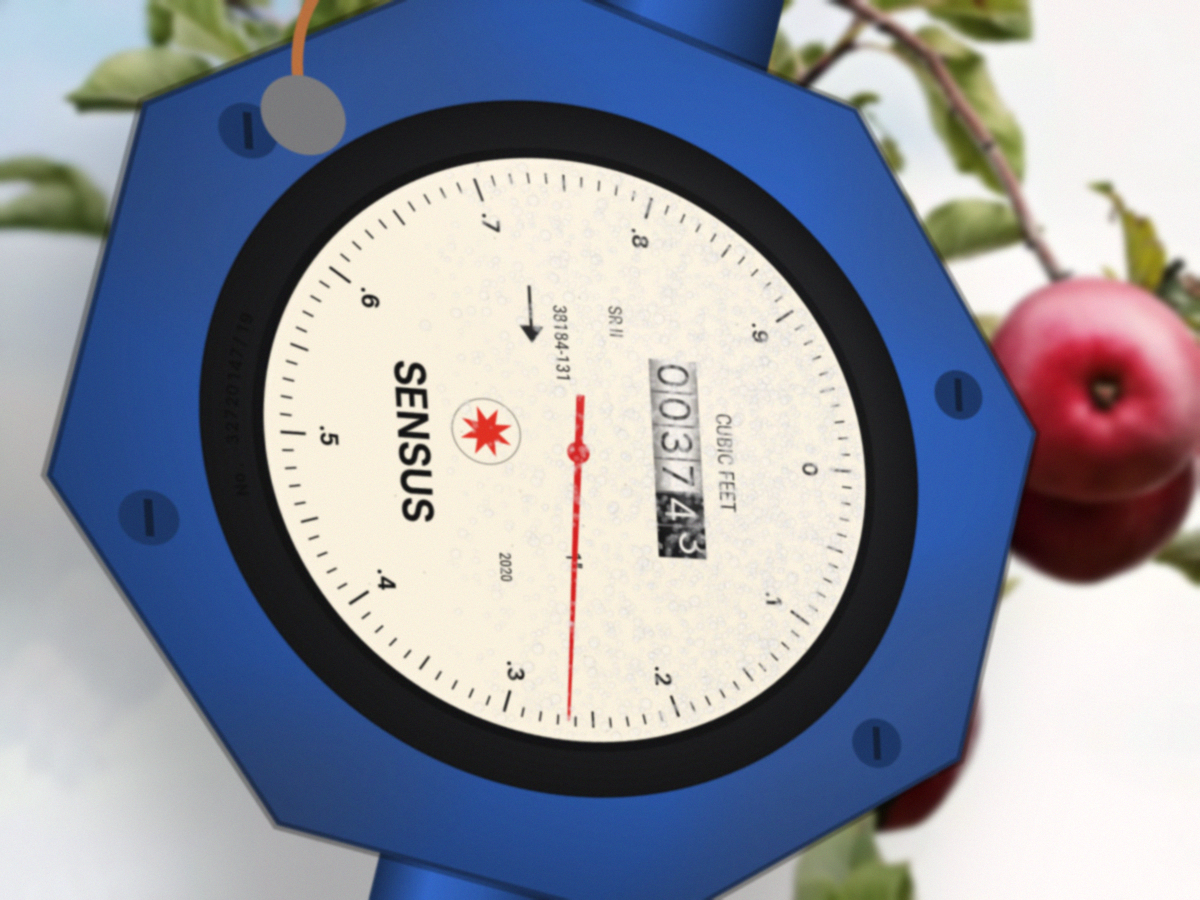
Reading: {"value": 3743.26, "unit": "ft³"}
